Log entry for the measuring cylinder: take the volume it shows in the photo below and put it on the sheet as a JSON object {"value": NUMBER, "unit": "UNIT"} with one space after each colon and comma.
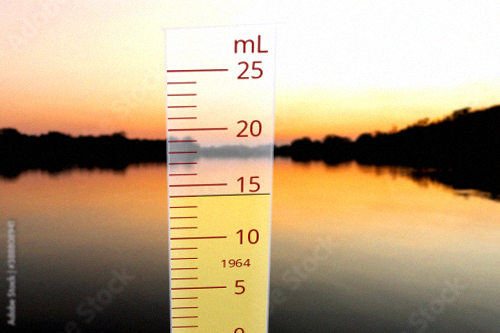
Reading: {"value": 14, "unit": "mL"}
